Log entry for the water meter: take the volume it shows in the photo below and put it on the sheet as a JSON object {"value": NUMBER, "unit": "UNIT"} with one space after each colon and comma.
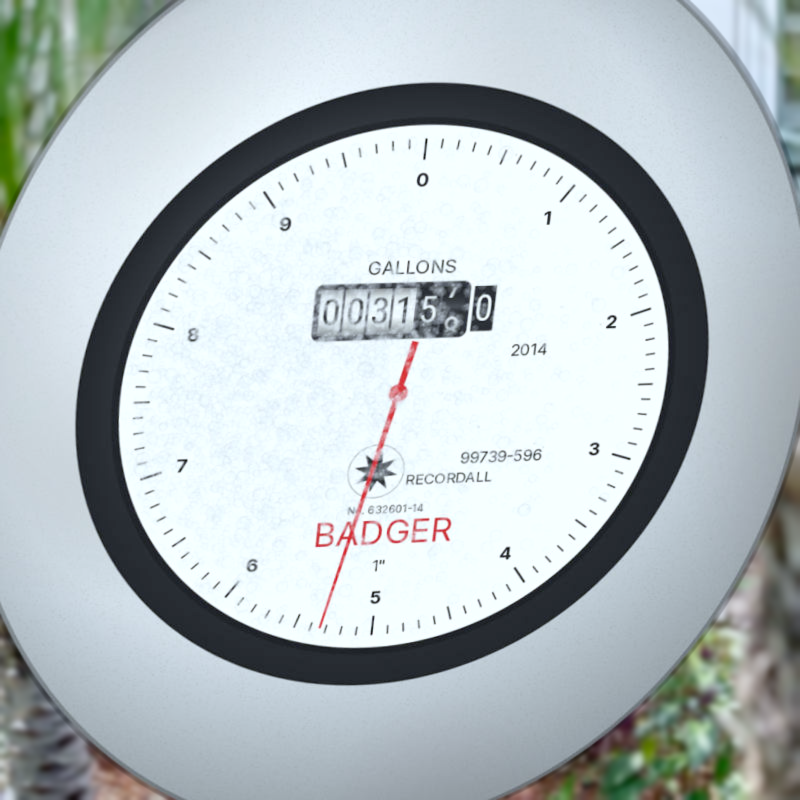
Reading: {"value": 31575.3, "unit": "gal"}
